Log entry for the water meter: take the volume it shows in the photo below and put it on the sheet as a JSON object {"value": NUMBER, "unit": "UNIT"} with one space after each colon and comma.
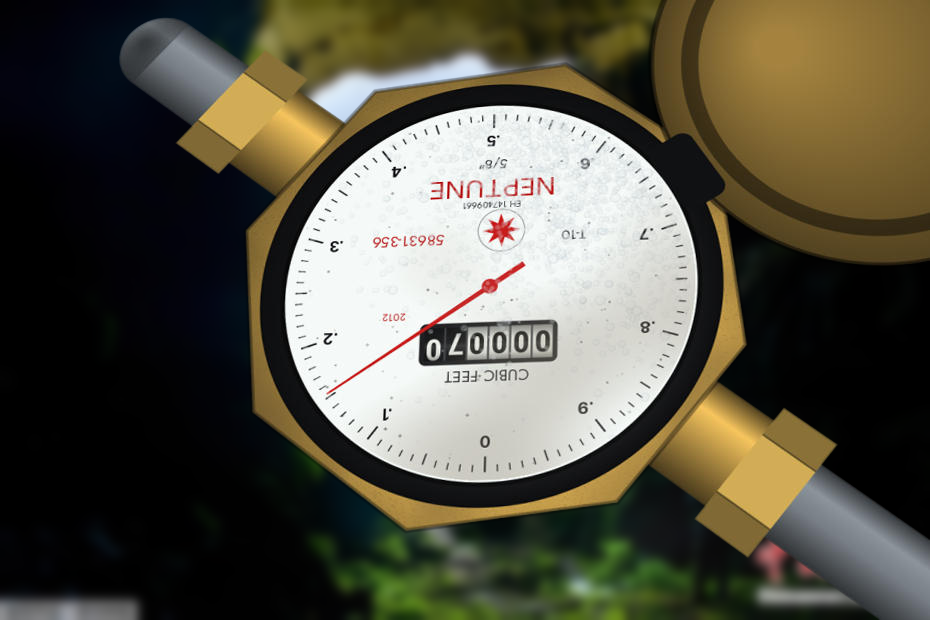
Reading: {"value": 70.15, "unit": "ft³"}
